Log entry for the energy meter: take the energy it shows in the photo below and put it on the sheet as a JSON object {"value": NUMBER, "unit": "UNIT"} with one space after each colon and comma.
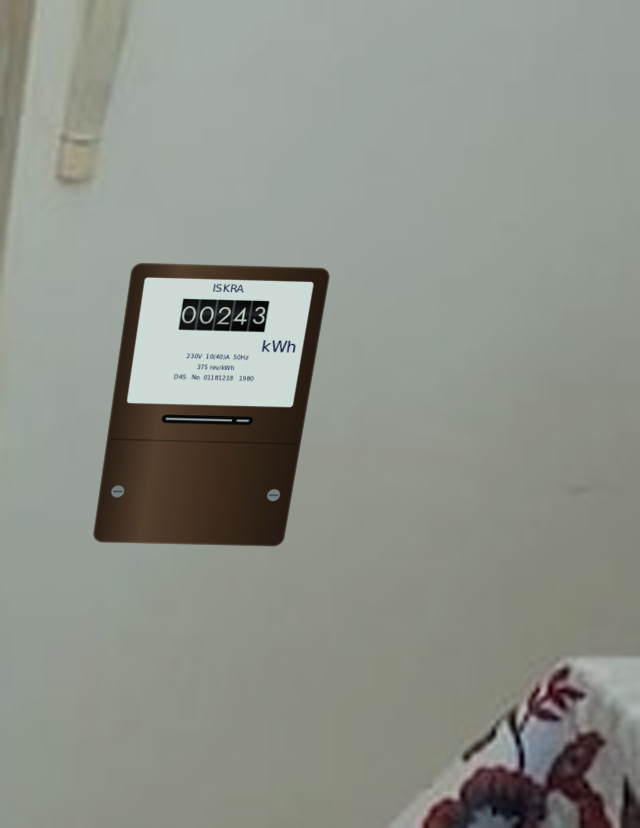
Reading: {"value": 243, "unit": "kWh"}
